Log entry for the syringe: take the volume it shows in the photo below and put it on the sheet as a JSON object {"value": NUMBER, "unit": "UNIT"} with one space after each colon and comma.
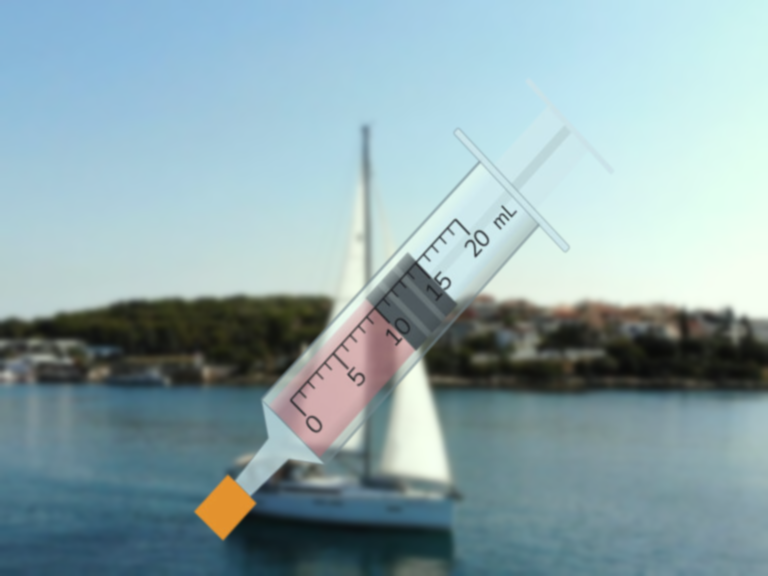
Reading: {"value": 10, "unit": "mL"}
